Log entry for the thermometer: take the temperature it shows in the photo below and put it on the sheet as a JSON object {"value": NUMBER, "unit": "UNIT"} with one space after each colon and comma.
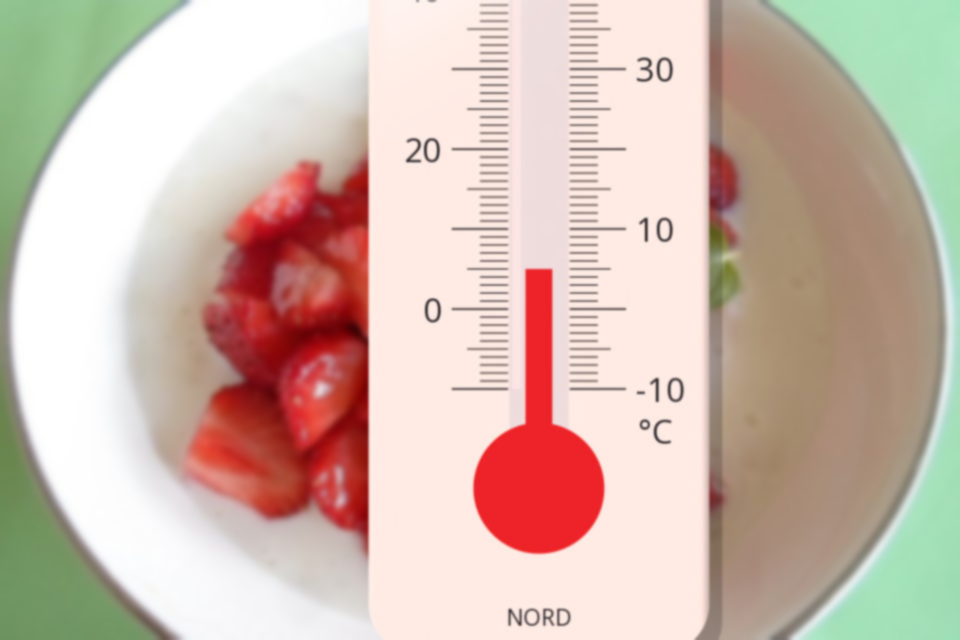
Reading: {"value": 5, "unit": "°C"}
